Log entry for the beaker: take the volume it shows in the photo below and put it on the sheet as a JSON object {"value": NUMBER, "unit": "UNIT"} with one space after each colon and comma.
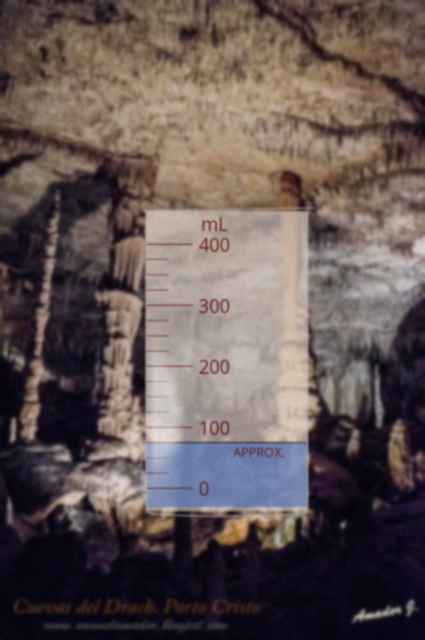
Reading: {"value": 75, "unit": "mL"}
